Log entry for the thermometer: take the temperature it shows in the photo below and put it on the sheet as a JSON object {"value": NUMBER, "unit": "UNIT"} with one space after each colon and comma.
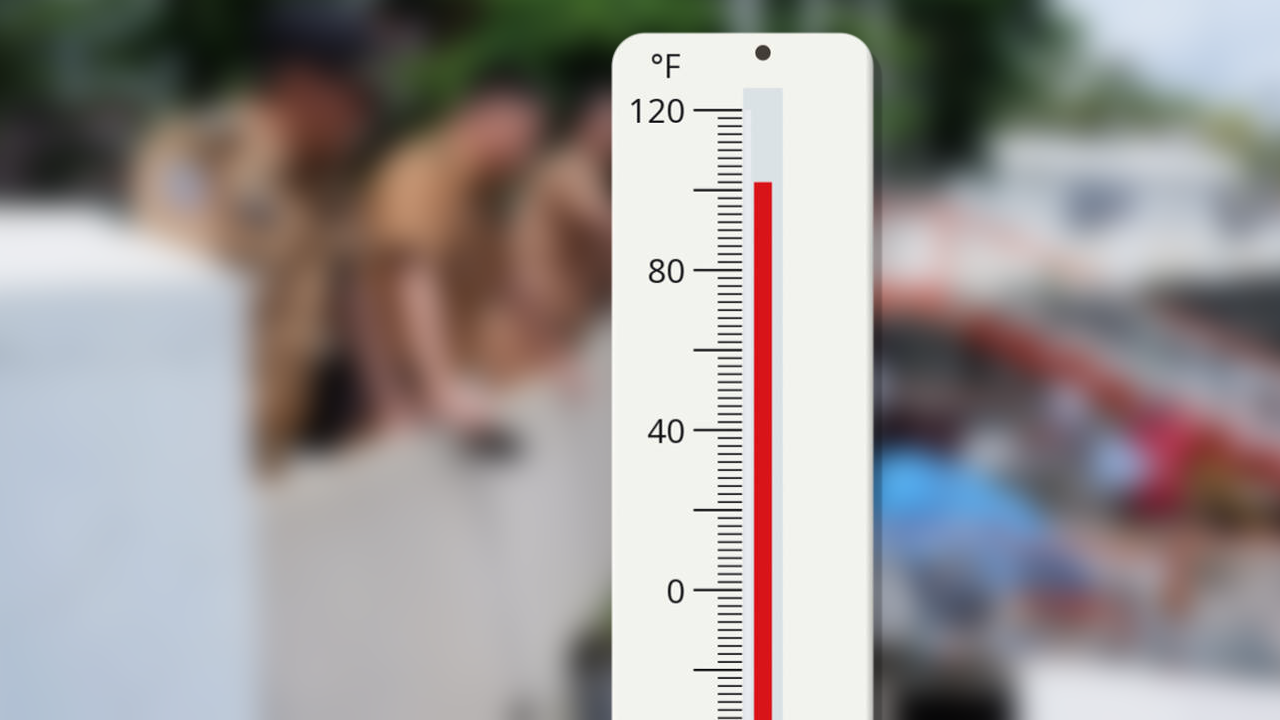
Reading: {"value": 102, "unit": "°F"}
